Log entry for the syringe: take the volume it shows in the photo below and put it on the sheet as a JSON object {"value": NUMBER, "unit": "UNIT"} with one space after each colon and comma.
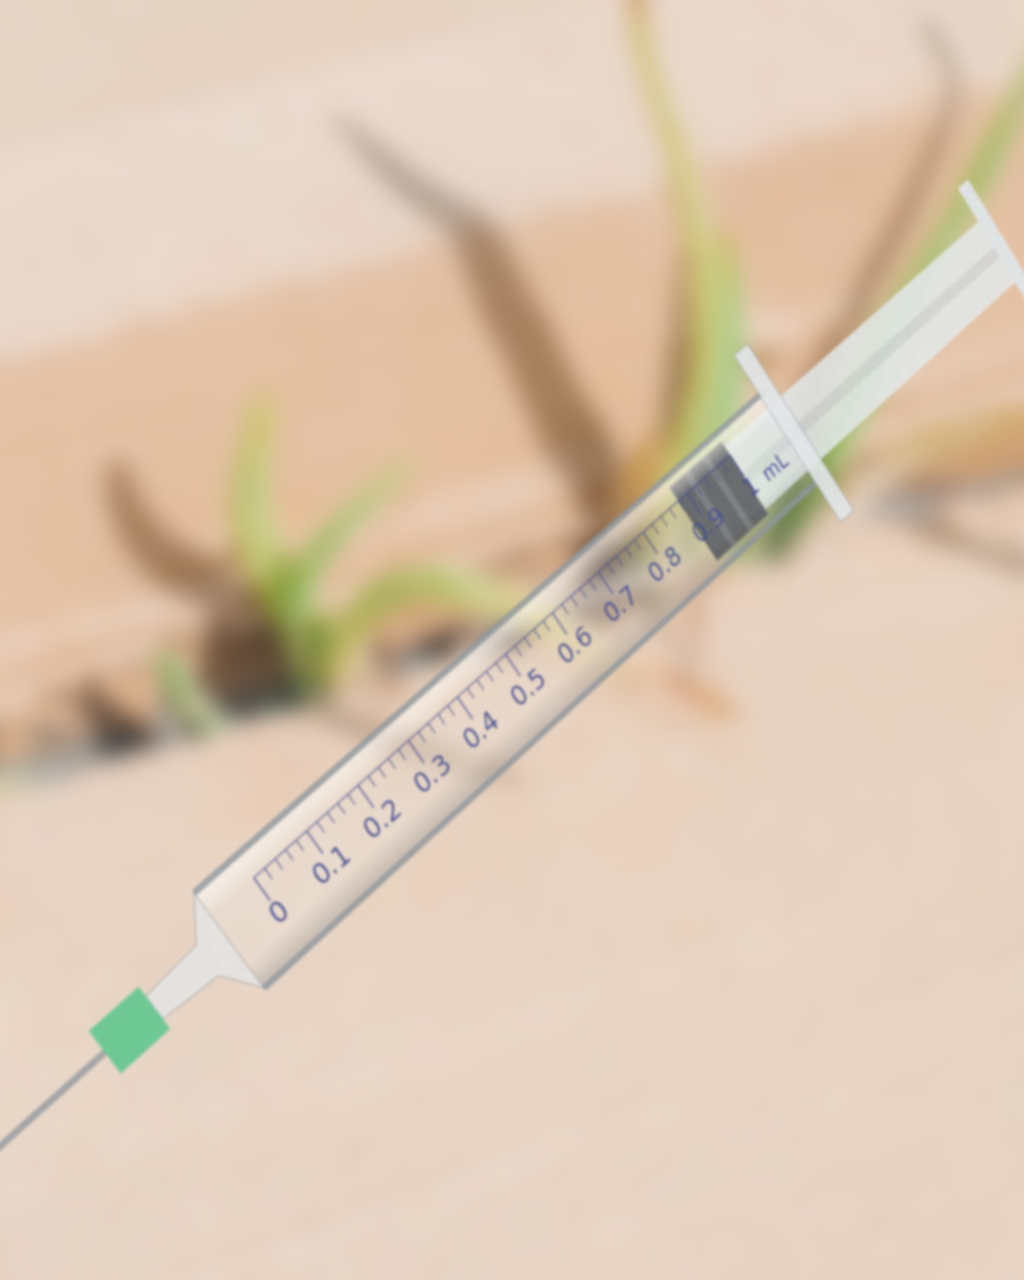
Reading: {"value": 0.88, "unit": "mL"}
